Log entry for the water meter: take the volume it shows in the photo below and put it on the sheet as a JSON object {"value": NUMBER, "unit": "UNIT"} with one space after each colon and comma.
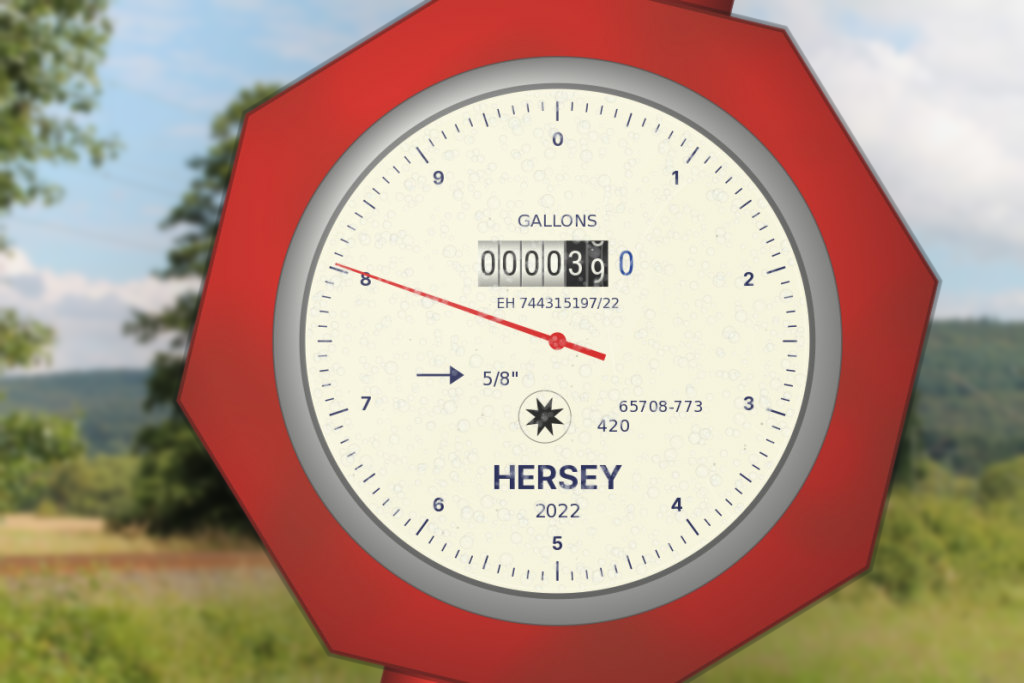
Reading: {"value": 388.0, "unit": "gal"}
